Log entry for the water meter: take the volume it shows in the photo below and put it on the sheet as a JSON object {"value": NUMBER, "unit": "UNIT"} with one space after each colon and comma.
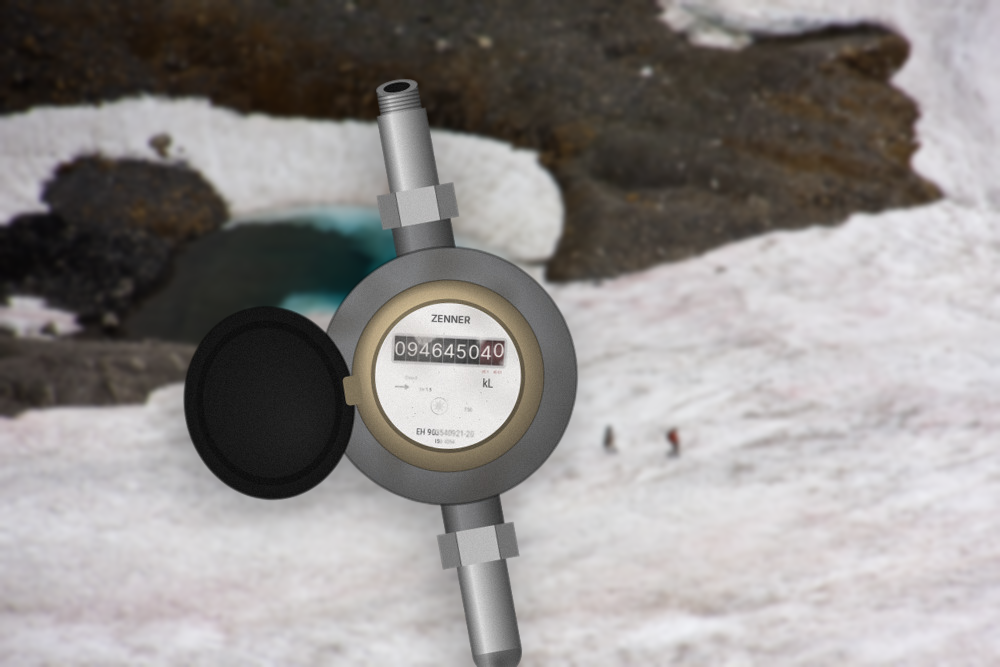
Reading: {"value": 946450.40, "unit": "kL"}
